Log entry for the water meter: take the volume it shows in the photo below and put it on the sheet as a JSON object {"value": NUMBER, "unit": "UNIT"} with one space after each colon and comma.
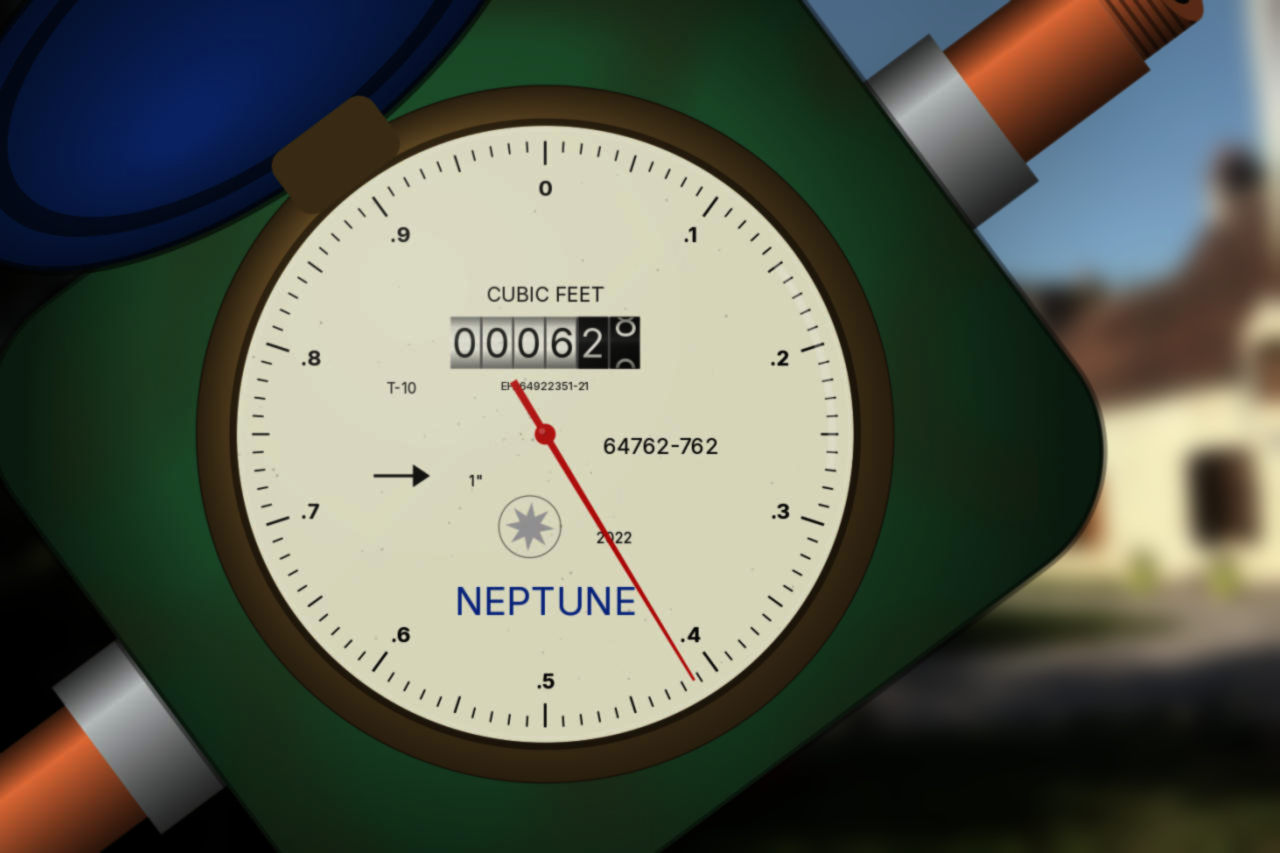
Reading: {"value": 628.41, "unit": "ft³"}
